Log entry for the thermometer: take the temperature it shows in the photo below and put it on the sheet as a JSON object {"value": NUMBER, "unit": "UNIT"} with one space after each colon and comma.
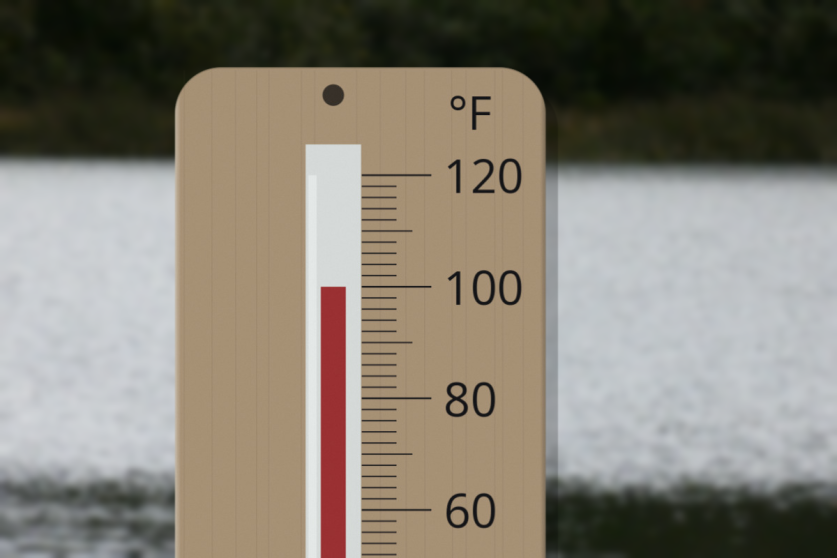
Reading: {"value": 100, "unit": "°F"}
